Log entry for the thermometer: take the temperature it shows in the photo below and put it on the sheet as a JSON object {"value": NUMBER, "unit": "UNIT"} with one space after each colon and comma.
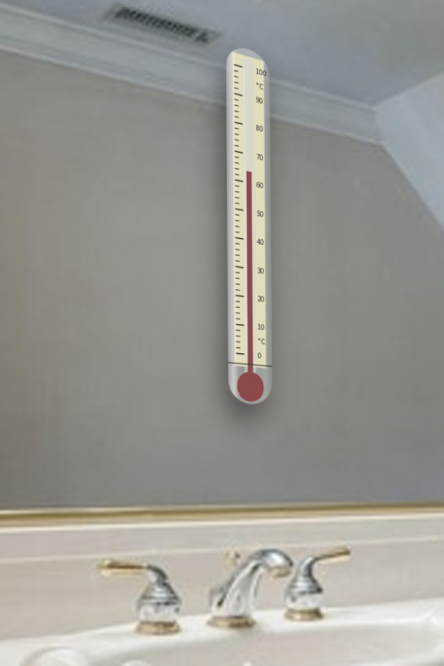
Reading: {"value": 64, "unit": "°C"}
